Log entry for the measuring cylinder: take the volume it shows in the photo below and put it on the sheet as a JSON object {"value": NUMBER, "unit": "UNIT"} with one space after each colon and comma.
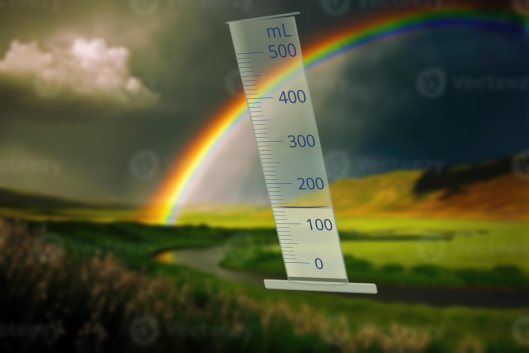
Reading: {"value": 140, "unit": "mL"}
